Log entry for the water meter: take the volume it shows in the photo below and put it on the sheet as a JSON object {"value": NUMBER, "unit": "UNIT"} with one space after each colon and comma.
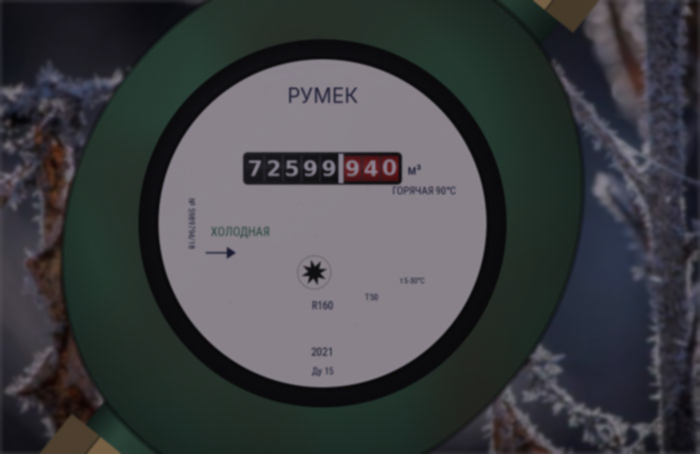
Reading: {"value": 72599.940, "unit": "m³"}
